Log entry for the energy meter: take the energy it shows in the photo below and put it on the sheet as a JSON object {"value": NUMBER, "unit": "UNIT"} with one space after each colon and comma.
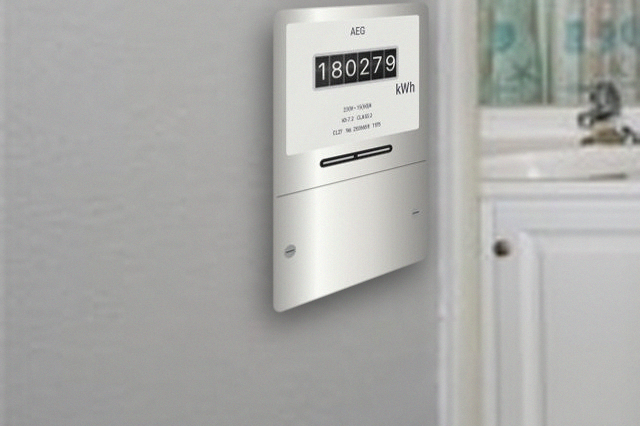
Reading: {"value": 180279, "unit": "kWh"}
